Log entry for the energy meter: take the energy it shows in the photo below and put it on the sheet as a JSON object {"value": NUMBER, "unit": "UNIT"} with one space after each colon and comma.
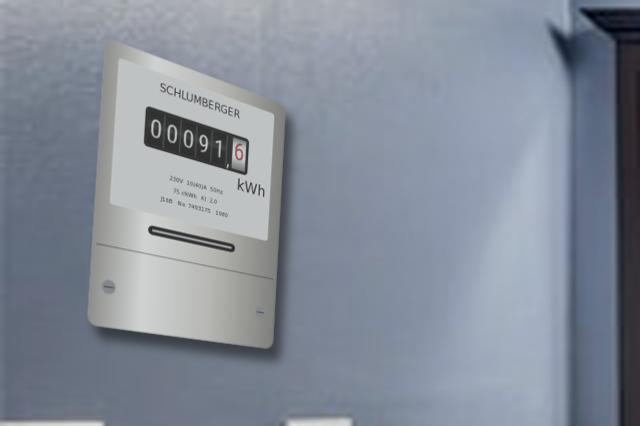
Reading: {"value": 91.6, "unit": "kWh"}
